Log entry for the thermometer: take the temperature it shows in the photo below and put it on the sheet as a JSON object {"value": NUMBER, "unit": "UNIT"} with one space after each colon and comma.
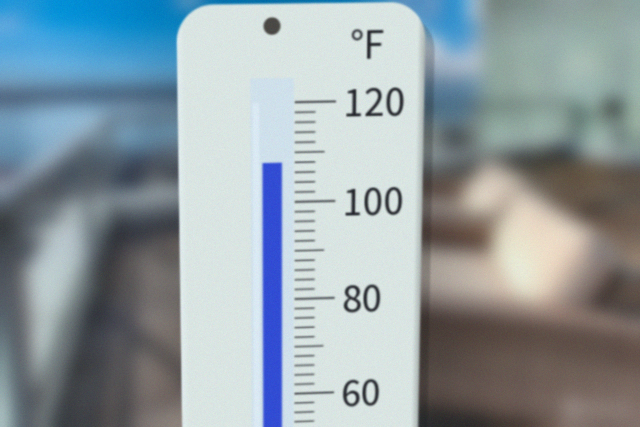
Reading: {"value": 108, "unit": "°F"}
